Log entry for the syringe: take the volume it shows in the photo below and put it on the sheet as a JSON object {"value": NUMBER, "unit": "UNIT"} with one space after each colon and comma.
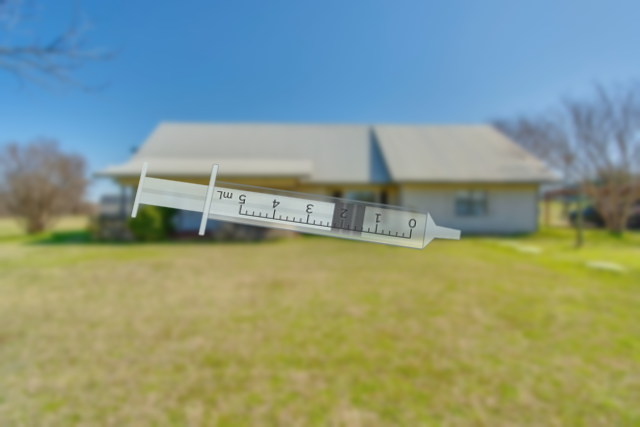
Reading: {"value": 1.4, "unit": "mL"}
